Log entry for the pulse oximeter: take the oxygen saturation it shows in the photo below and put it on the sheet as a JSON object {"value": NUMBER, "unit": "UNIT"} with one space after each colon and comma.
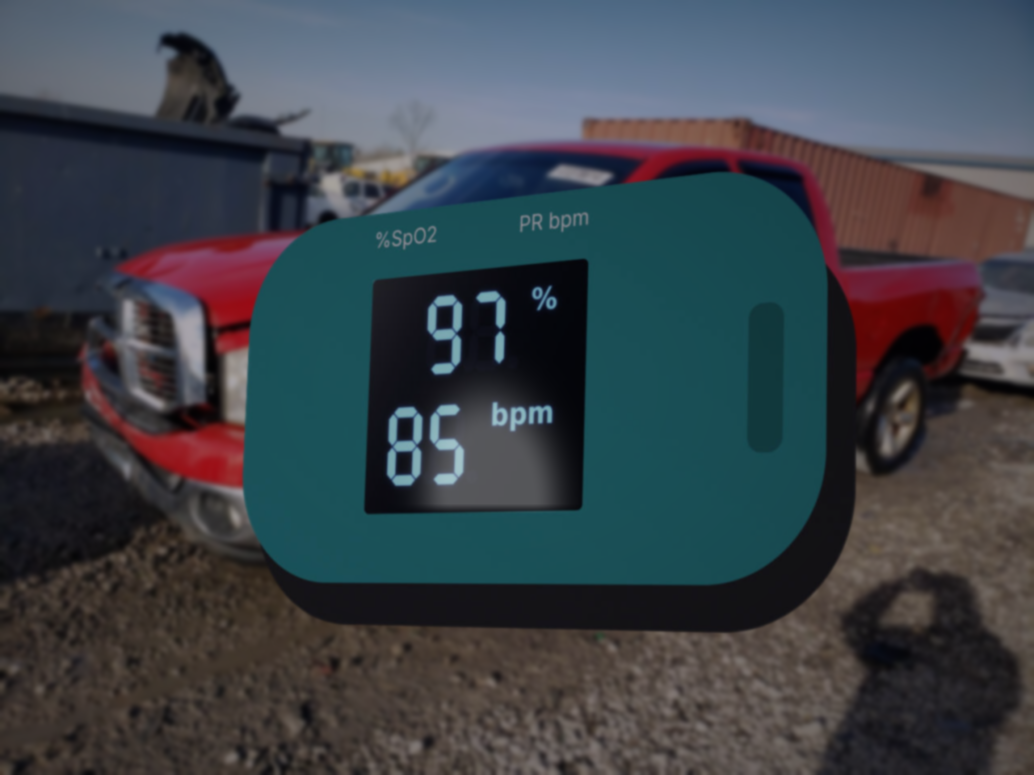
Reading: {"value": 97, "unit": "%"}
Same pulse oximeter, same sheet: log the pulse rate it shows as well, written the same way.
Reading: {"value": 85, "unit": "bpm"}
